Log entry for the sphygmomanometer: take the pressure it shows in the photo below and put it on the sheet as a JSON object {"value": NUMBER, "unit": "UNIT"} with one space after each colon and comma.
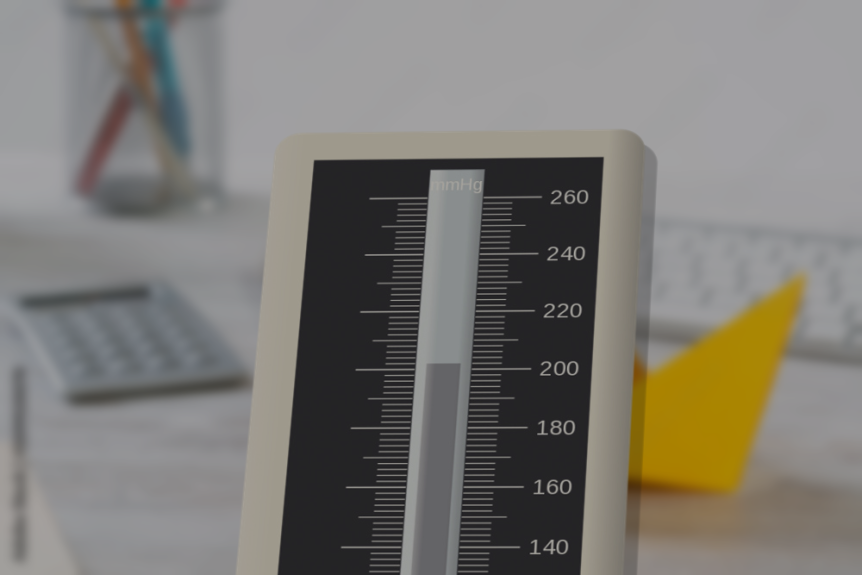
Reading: {"value": 202, "unit": "mmHg"}
